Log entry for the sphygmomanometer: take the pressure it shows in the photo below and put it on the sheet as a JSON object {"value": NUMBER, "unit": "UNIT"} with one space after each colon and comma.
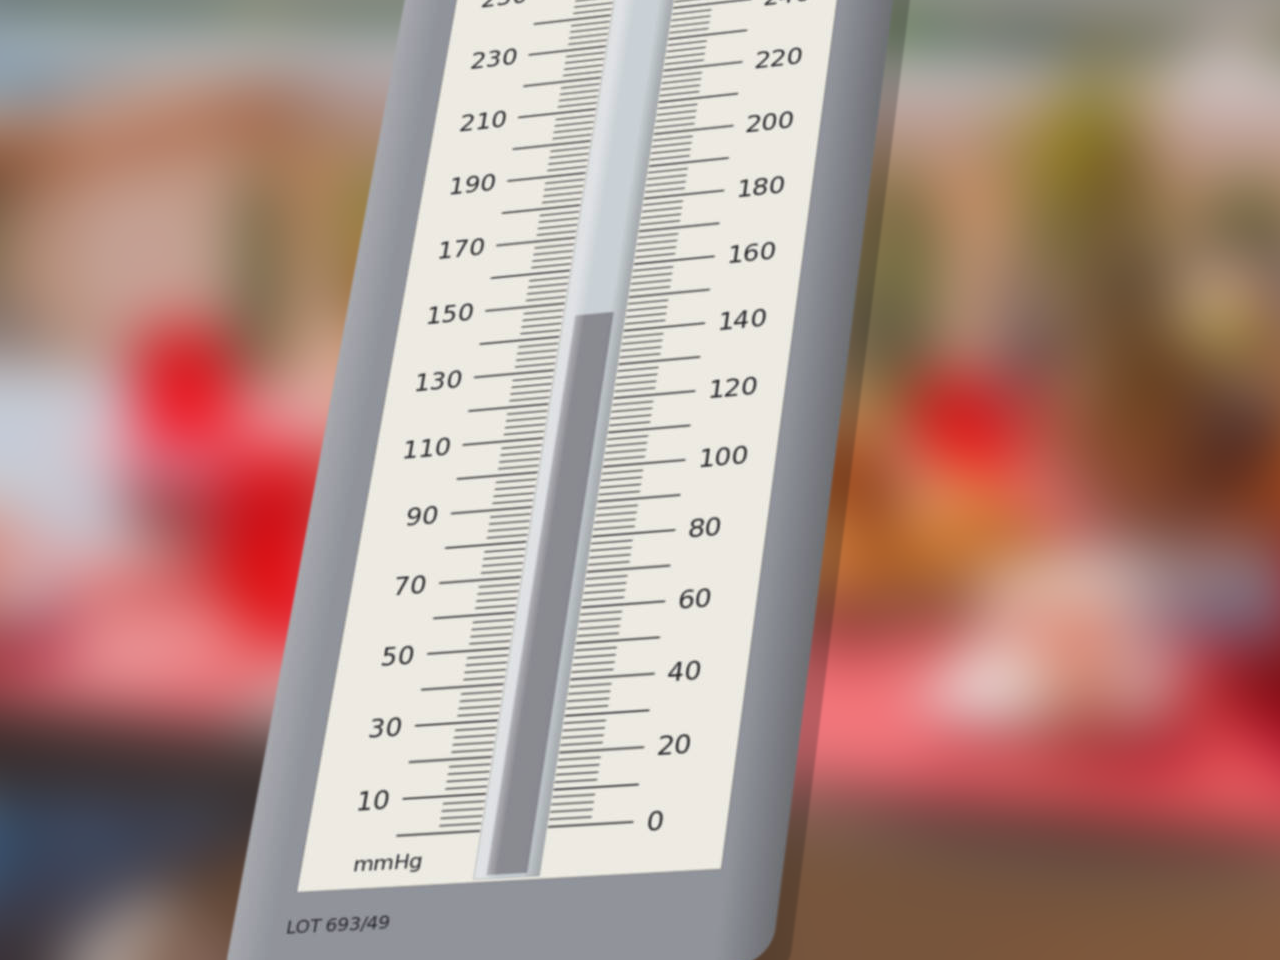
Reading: {"value": 146, "unit": "mmHg"}
